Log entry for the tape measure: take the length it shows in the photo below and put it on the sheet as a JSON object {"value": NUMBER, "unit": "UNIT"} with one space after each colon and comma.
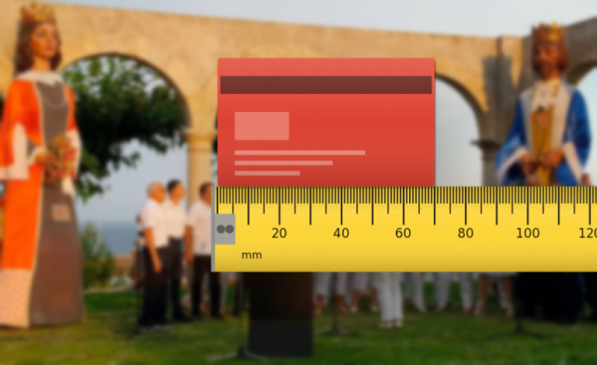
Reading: {"value": 70, "unit": "mm"}
